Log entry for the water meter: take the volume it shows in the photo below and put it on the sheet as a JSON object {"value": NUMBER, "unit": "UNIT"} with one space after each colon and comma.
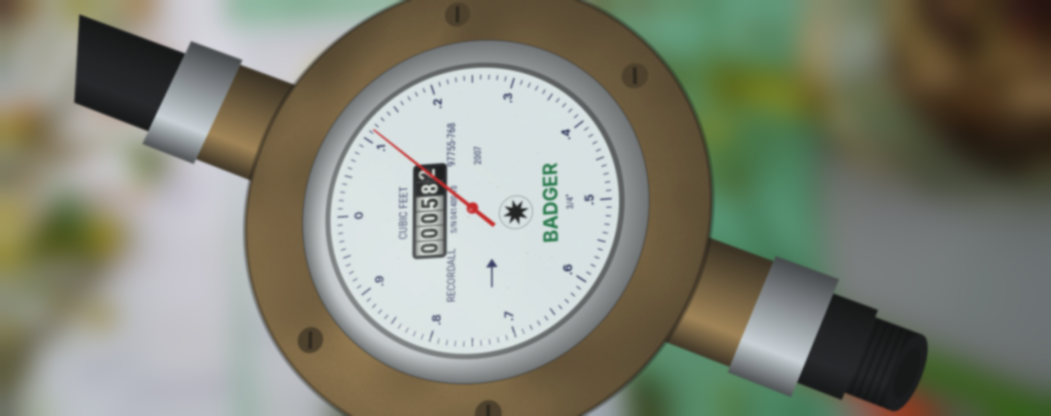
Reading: {"value": 582.11, "unit": "ft³"}
